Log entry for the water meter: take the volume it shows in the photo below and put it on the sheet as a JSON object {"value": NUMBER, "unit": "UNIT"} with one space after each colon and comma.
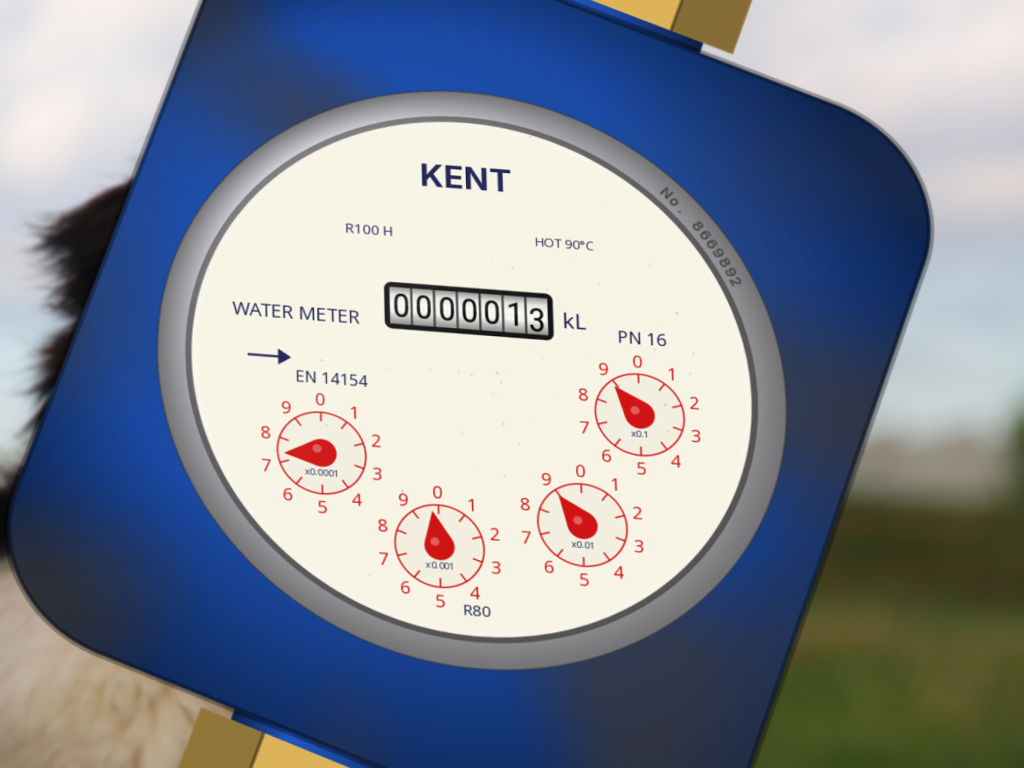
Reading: {"value": 12.8897, "unit": "kL"}
